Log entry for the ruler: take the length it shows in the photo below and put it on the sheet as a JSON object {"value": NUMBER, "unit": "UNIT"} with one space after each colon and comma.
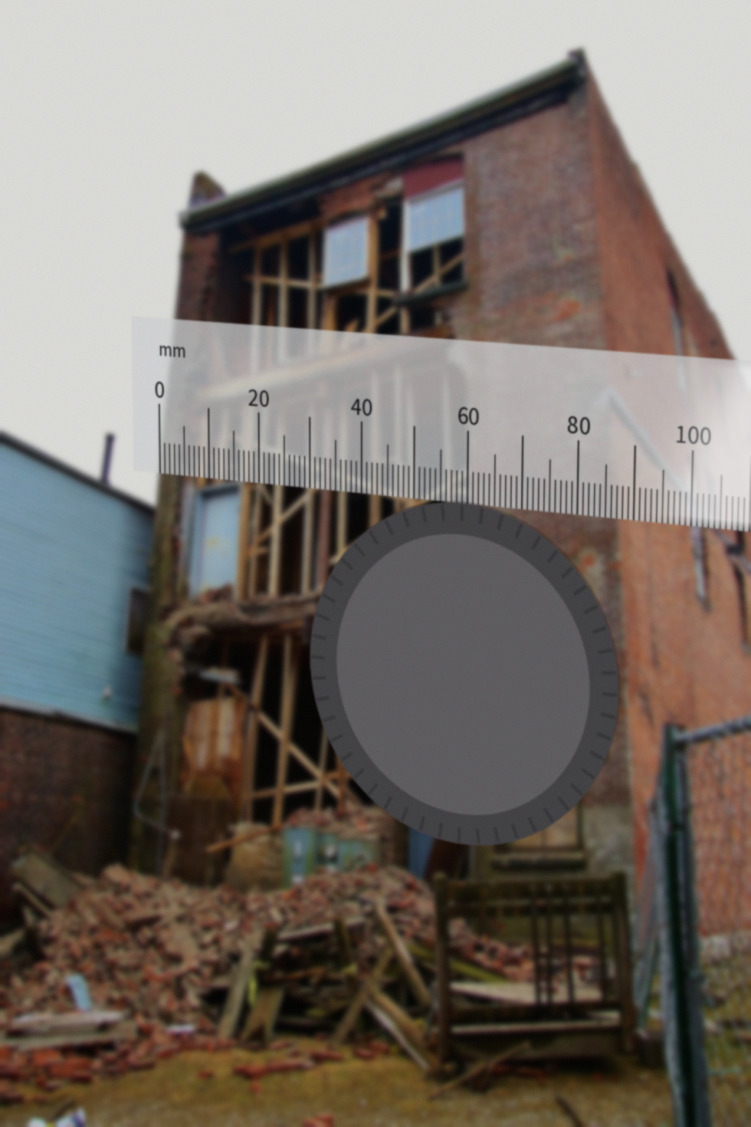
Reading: {"value": 58, "unit": "mm"}
